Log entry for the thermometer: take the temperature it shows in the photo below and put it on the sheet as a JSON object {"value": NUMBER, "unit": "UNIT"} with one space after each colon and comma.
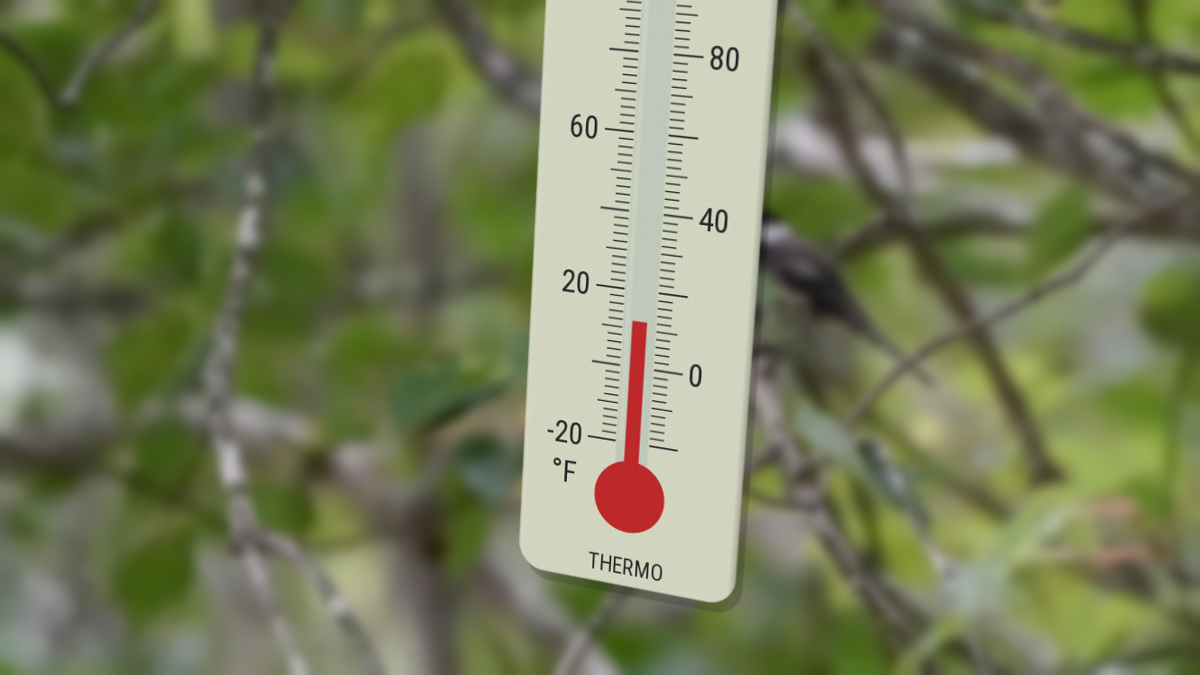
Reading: {"value": 12, "unit": "°F"}
